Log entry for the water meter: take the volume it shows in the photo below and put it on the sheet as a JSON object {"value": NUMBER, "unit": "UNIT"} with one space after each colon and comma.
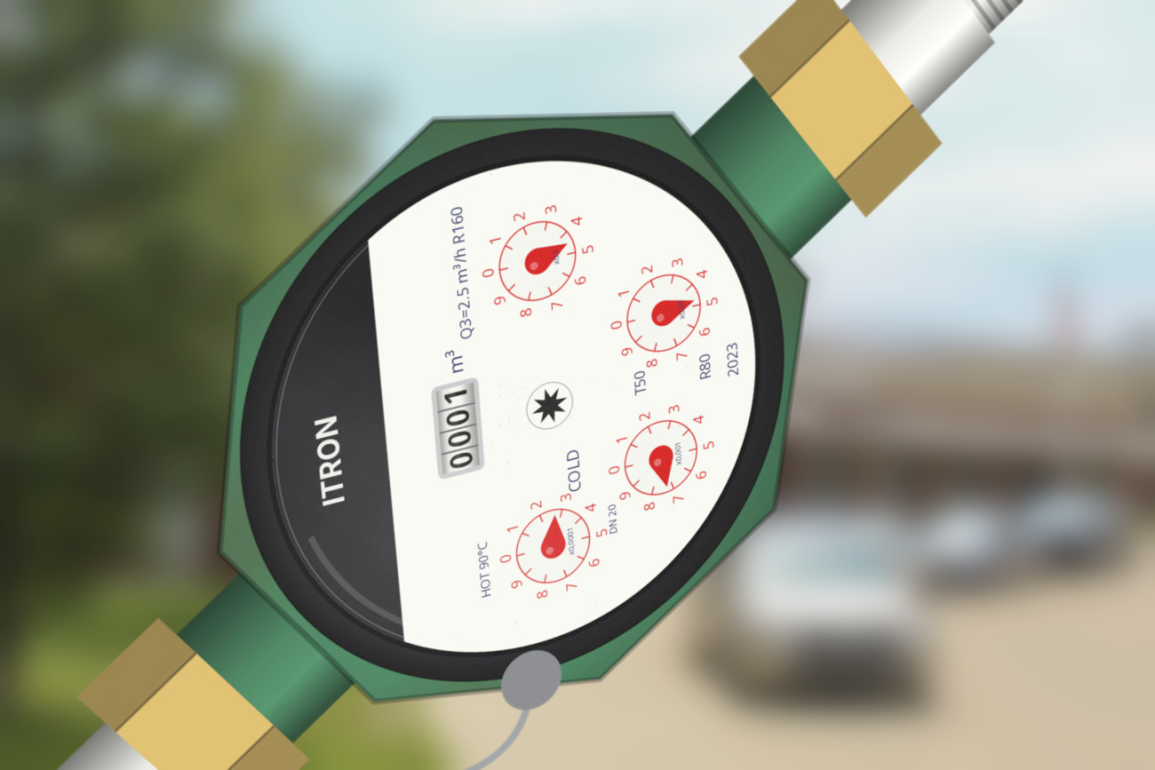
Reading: {"value": 1.4472, "unit": "m³"}
